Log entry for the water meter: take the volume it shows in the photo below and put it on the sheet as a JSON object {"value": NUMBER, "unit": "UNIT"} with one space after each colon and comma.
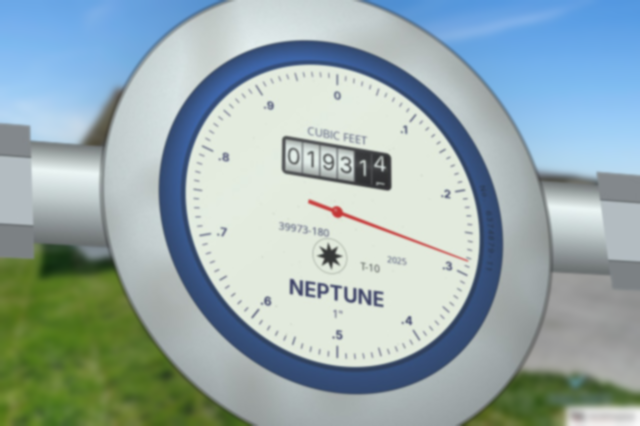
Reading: {"value": 19314.28, "unit": "ft³"}
